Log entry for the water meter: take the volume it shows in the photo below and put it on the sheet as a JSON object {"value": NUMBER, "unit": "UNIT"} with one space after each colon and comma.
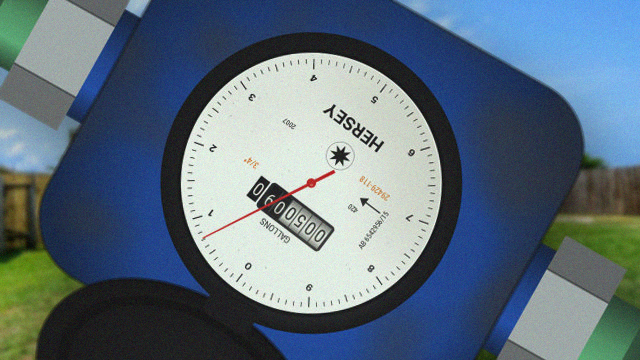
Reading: {"value": 50090.7, "unit": "gal"}
